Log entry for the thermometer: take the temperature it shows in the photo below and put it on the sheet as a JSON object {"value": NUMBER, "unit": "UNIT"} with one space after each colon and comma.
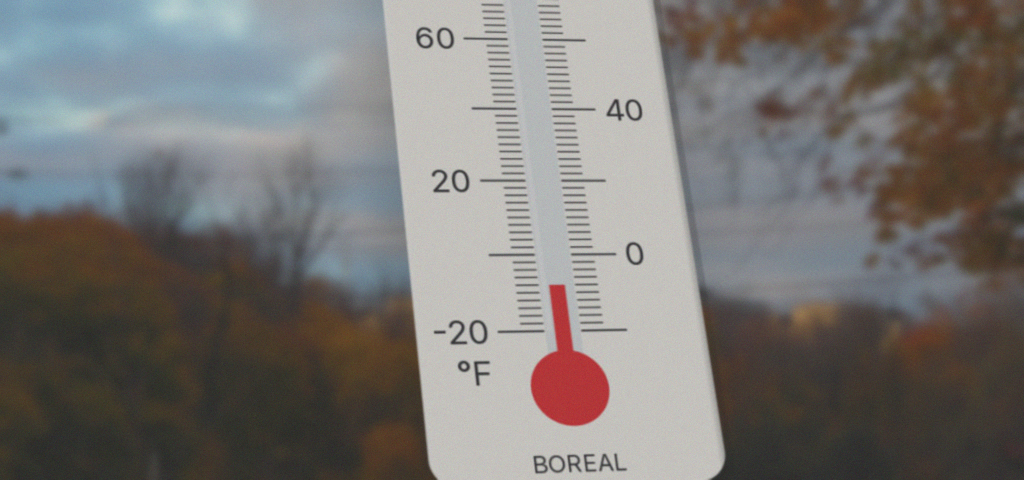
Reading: {"value": -8, "unit": "°F"}
